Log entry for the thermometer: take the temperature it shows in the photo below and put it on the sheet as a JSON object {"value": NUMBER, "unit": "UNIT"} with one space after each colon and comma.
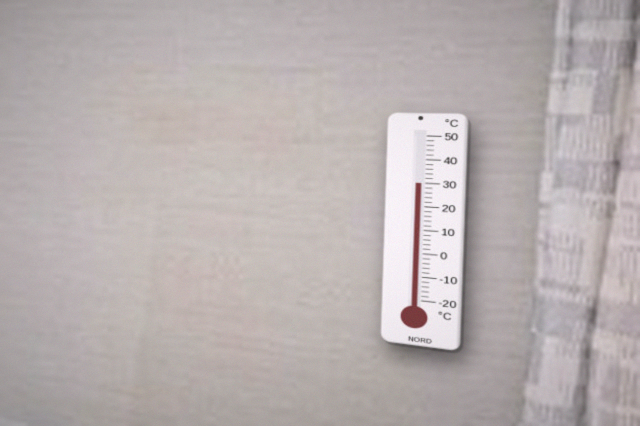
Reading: {"value": 30, "unit": "°C"}
